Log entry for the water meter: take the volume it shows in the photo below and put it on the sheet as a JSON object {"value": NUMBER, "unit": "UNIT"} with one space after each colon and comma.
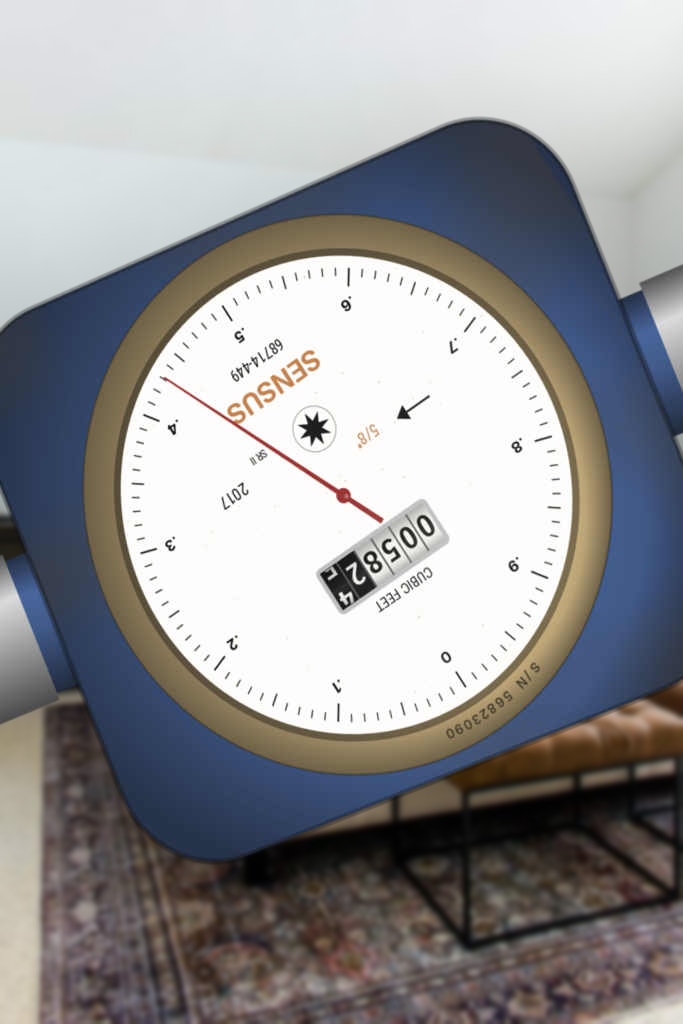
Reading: {"value": 5824.43, "unit": "ft³"}
